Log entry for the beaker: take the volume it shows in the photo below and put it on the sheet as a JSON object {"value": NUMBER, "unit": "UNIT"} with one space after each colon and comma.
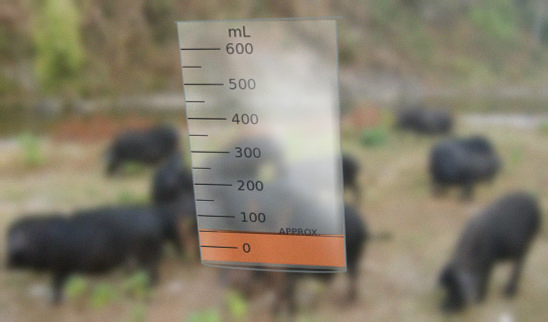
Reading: {"value": 50, "unit": "mL"}
